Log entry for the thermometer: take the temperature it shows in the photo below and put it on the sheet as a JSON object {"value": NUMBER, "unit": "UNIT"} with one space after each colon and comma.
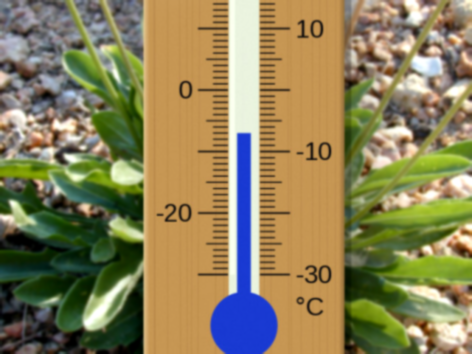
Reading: {"value": -7, "unit": "°C"}
